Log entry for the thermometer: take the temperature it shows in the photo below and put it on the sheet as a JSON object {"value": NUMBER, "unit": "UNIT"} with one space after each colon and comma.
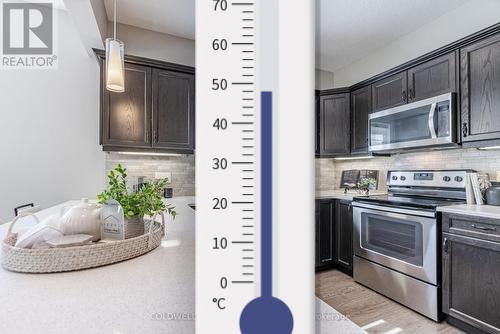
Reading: {"value": 48, "unit": "°C"}
